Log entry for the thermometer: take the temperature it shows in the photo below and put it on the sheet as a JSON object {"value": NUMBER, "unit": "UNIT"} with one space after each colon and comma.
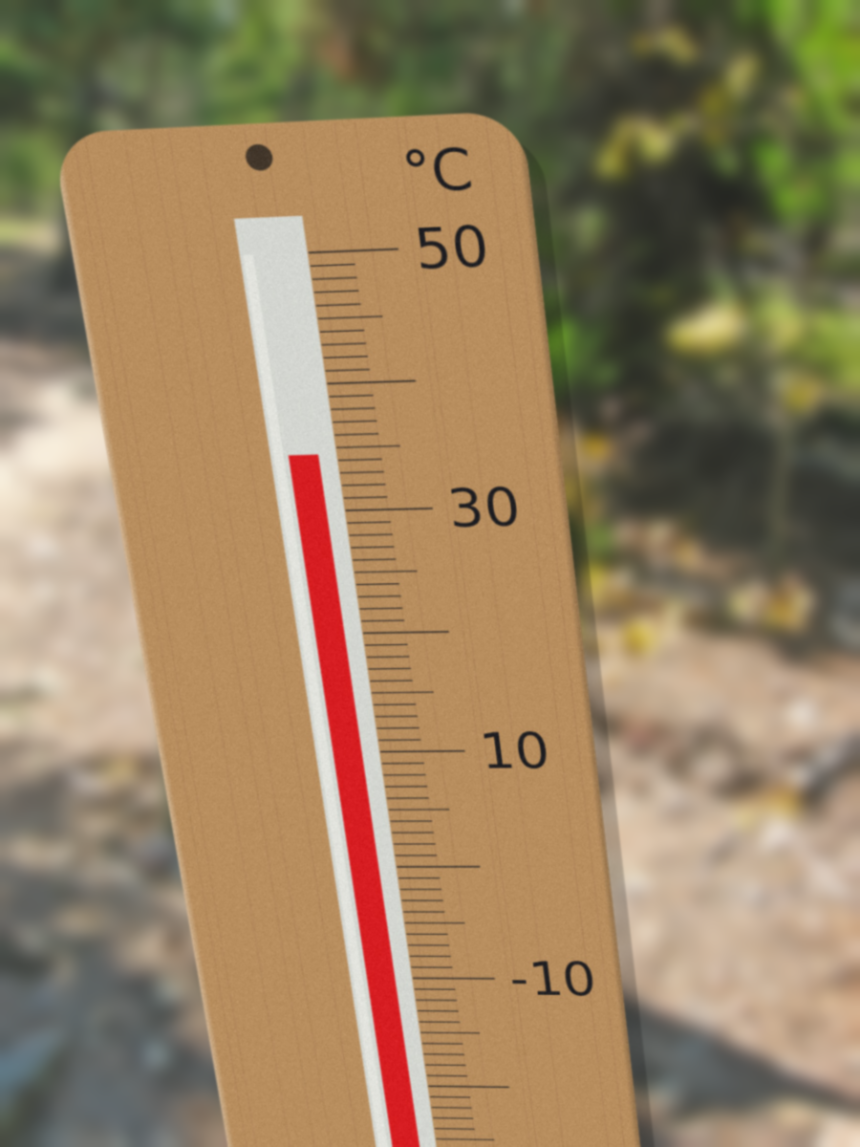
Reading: {"value": 34.5, "unit": "°C"}
